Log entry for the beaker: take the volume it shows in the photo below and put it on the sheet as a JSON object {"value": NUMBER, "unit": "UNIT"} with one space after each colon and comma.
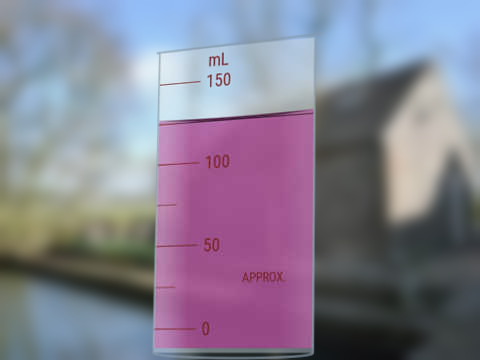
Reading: {"value": 125, "unit": "mL"}
